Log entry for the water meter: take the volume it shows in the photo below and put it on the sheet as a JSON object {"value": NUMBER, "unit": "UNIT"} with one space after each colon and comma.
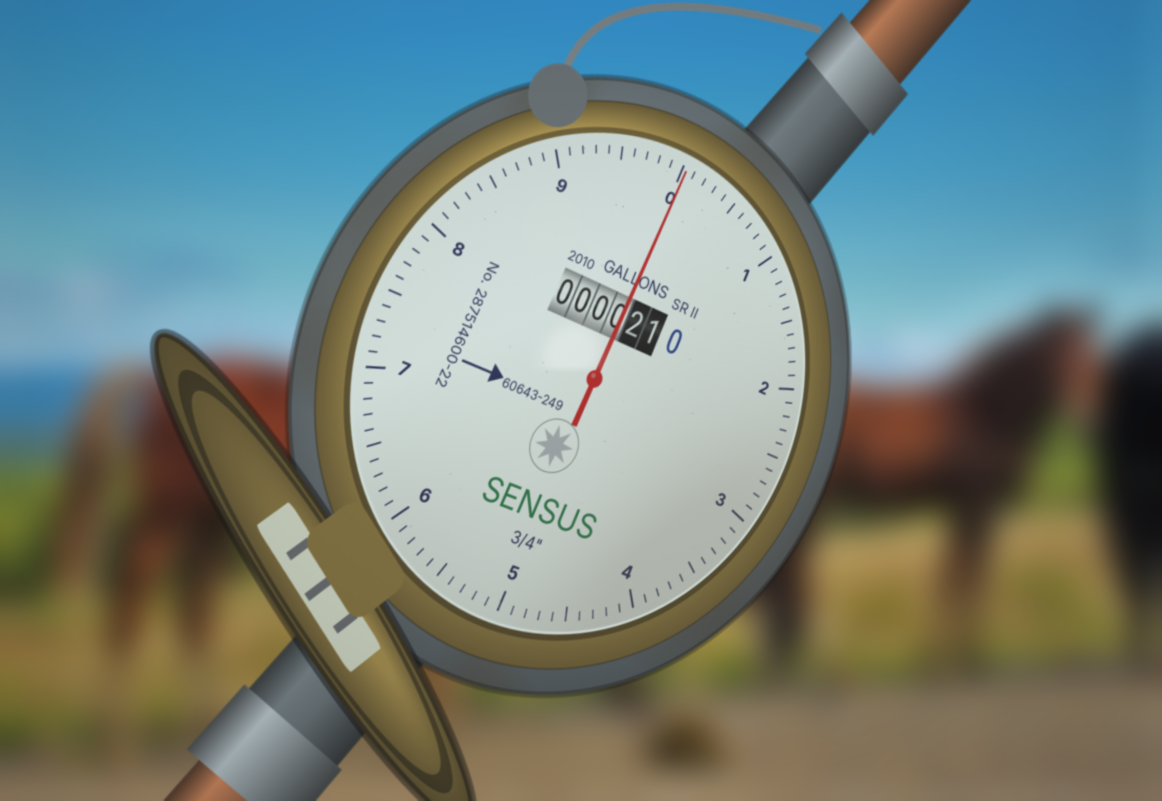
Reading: {"value": 210.0, "unit": "gal"}
